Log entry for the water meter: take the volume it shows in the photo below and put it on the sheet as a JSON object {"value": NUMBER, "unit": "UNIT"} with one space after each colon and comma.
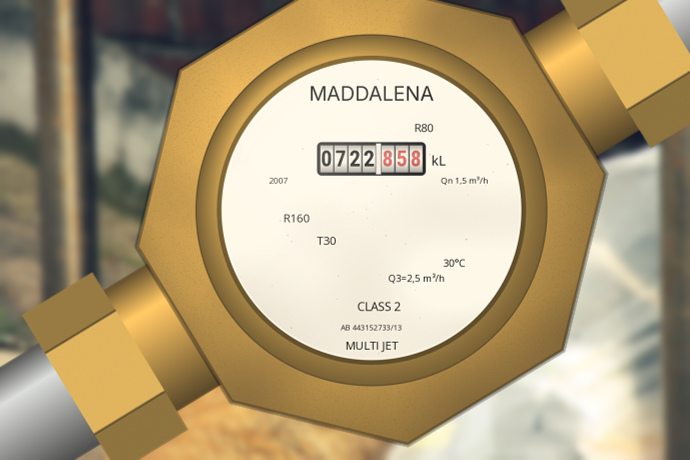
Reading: {"value": 722.858, "unit": "kL"}
